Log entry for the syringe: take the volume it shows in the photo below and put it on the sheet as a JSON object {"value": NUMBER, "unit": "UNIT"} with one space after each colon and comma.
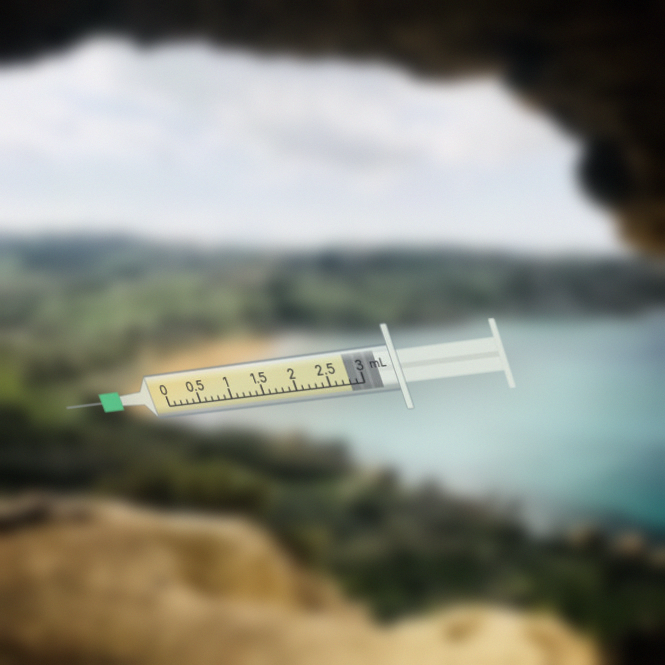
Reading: {"value": 2.8, "unit": "mL"}
